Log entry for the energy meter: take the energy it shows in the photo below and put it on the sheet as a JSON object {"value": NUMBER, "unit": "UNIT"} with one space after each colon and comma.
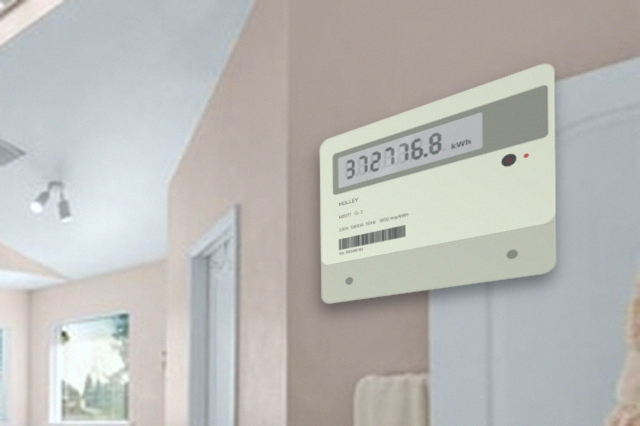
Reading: {"value": 372776.8, "unit": "kWh"}
